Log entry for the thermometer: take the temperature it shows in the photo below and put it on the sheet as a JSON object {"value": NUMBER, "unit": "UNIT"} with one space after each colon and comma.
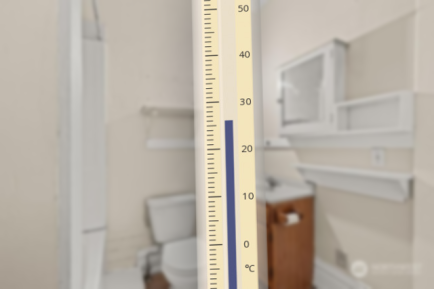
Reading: {"value": 26, "unit": "°C"}
